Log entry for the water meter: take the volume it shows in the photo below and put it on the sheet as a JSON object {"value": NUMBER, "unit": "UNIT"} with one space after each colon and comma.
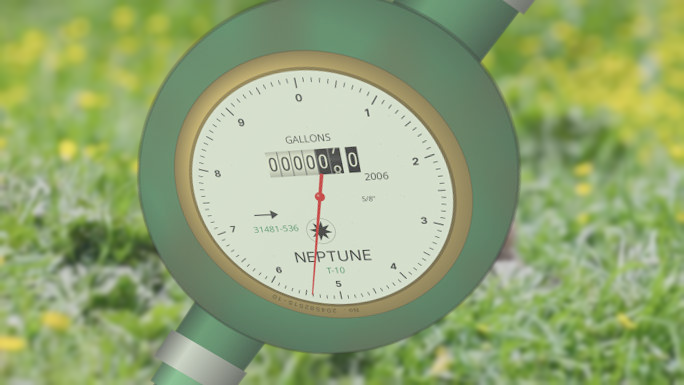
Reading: {"value": 75.4, "unit": "gal"}
